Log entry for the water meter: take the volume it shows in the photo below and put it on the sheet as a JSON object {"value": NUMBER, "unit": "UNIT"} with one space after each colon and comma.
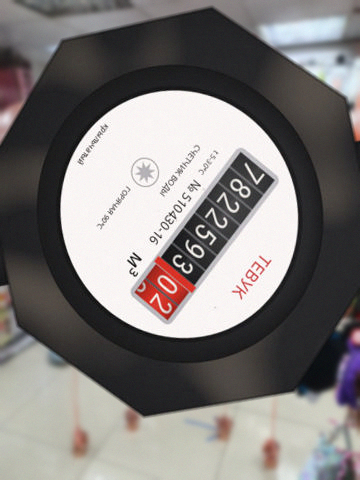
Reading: {"value": 7822593.02, "unit": "m³"}
